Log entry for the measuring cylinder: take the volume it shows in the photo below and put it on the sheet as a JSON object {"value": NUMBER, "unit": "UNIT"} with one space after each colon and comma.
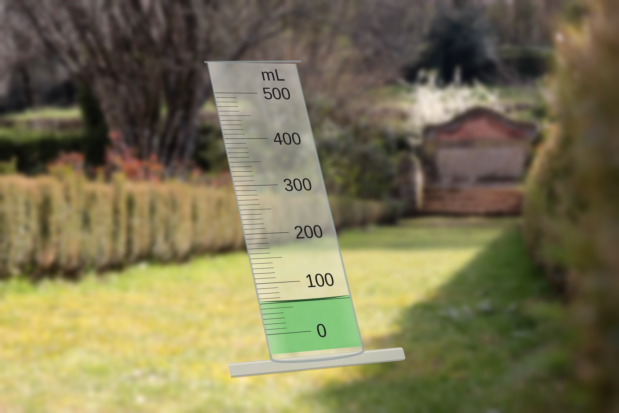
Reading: {"value": 60, "unit": "mL"}
